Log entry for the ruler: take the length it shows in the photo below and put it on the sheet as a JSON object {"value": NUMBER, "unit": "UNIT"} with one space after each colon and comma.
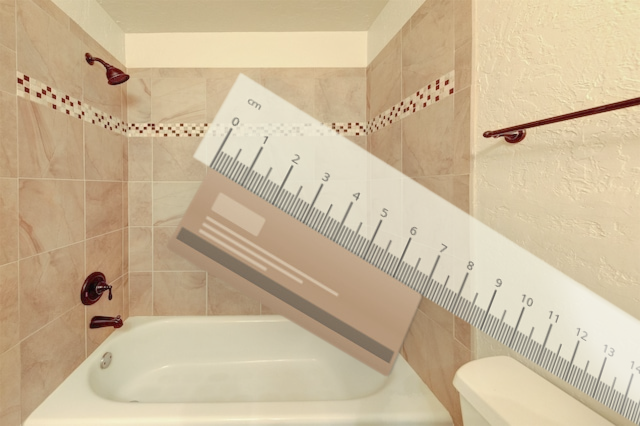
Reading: {"value": 7, "unit": "cm"}
